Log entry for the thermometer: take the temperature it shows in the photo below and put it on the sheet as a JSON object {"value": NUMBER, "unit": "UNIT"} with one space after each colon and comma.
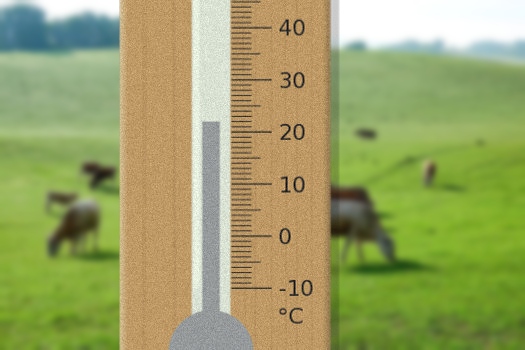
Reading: {"value": 22, "unit": "°C"}
